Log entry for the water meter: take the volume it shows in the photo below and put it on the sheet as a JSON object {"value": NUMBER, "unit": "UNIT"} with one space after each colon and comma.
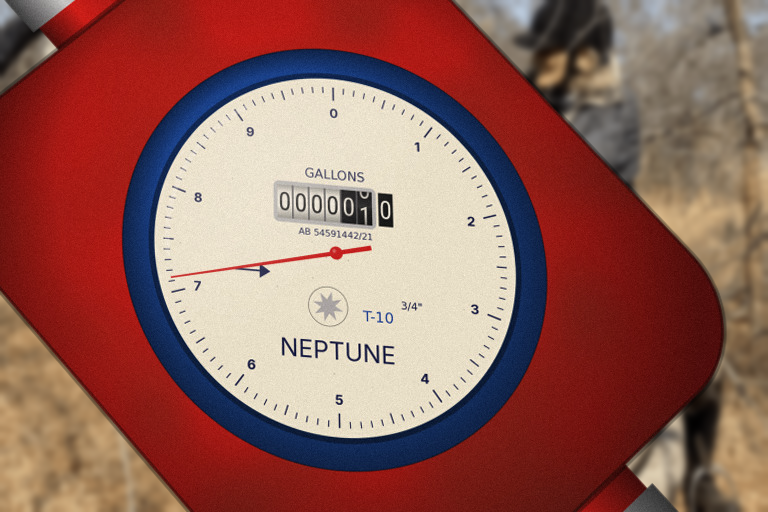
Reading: {"value": 7.1, "unit": "gal"}
